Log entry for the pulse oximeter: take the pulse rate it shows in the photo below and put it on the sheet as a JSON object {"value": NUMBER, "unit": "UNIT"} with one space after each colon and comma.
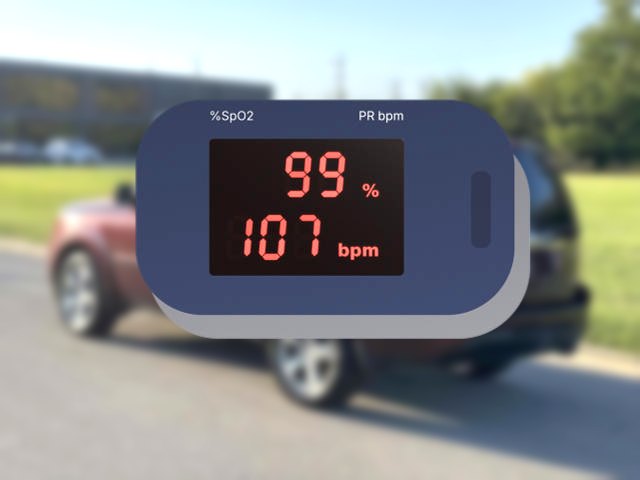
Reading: {"value": 107, "unit": "bpm"}
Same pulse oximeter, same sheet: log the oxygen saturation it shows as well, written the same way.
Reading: {"value": 99, "unit": "%"}
